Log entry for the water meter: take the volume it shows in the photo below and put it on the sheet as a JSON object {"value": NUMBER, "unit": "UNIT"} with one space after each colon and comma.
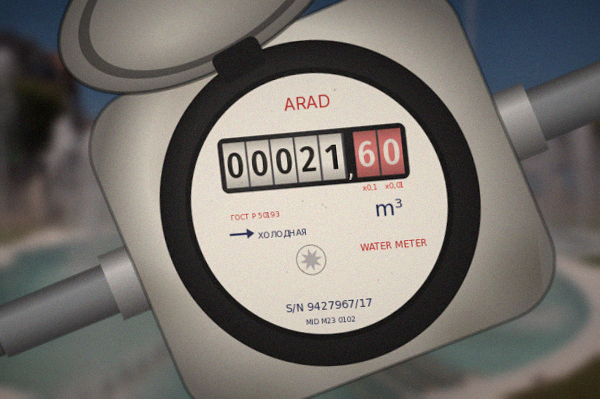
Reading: {"value": 21.60, "unit": "m³"}
